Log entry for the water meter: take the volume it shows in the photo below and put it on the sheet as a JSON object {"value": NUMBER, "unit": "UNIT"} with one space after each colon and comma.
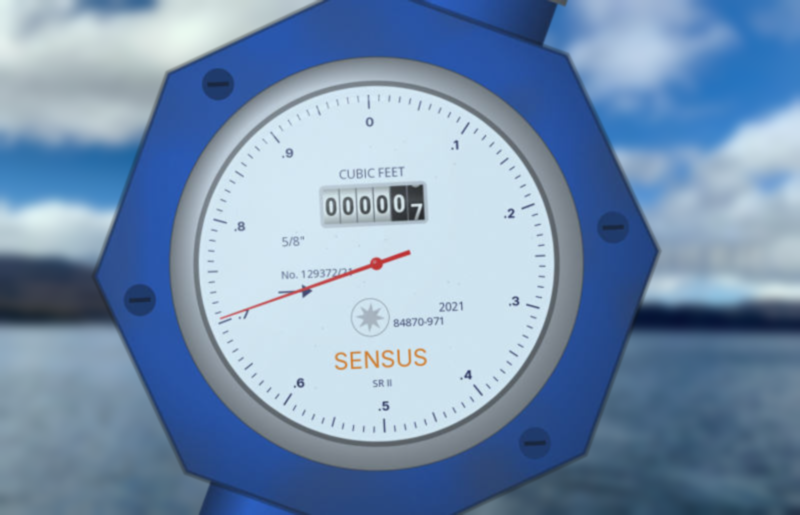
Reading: {"value": 6.70, "unit": "ft³"}
